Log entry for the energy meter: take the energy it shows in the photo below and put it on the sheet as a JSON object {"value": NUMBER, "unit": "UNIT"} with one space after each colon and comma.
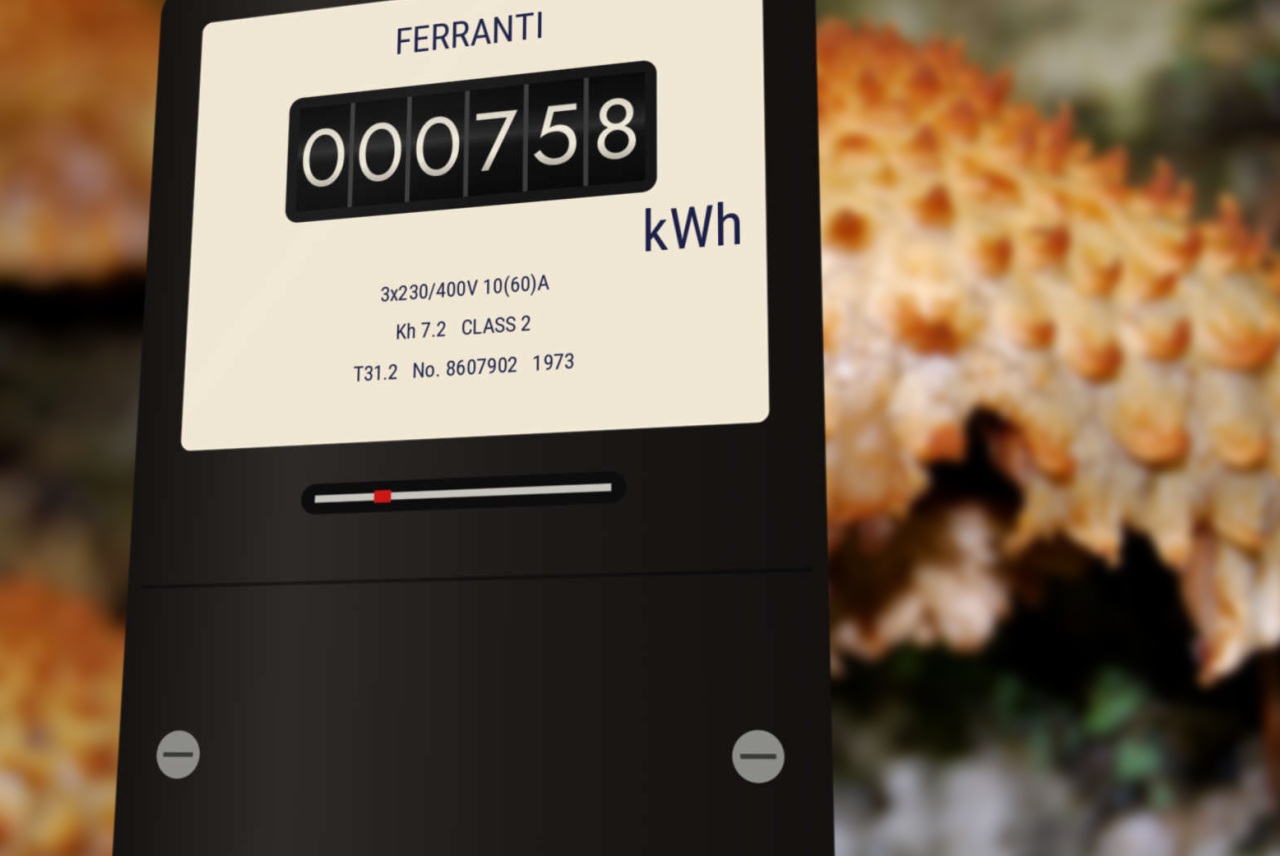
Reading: {"value": 758, "unit": "kWh"}
